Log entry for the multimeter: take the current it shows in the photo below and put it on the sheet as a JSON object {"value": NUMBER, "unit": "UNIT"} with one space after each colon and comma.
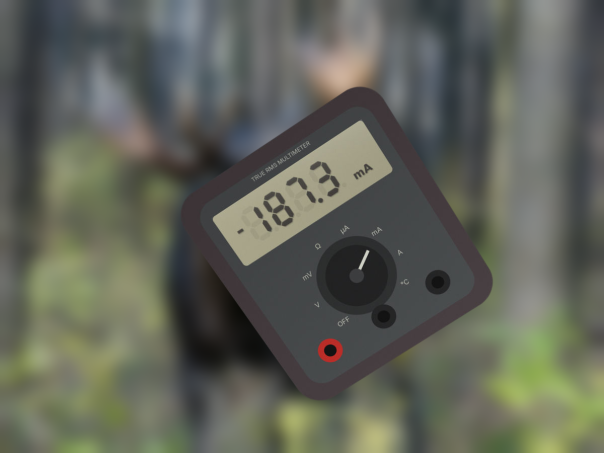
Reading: {"value": -187.3, "unit": "mA"}
